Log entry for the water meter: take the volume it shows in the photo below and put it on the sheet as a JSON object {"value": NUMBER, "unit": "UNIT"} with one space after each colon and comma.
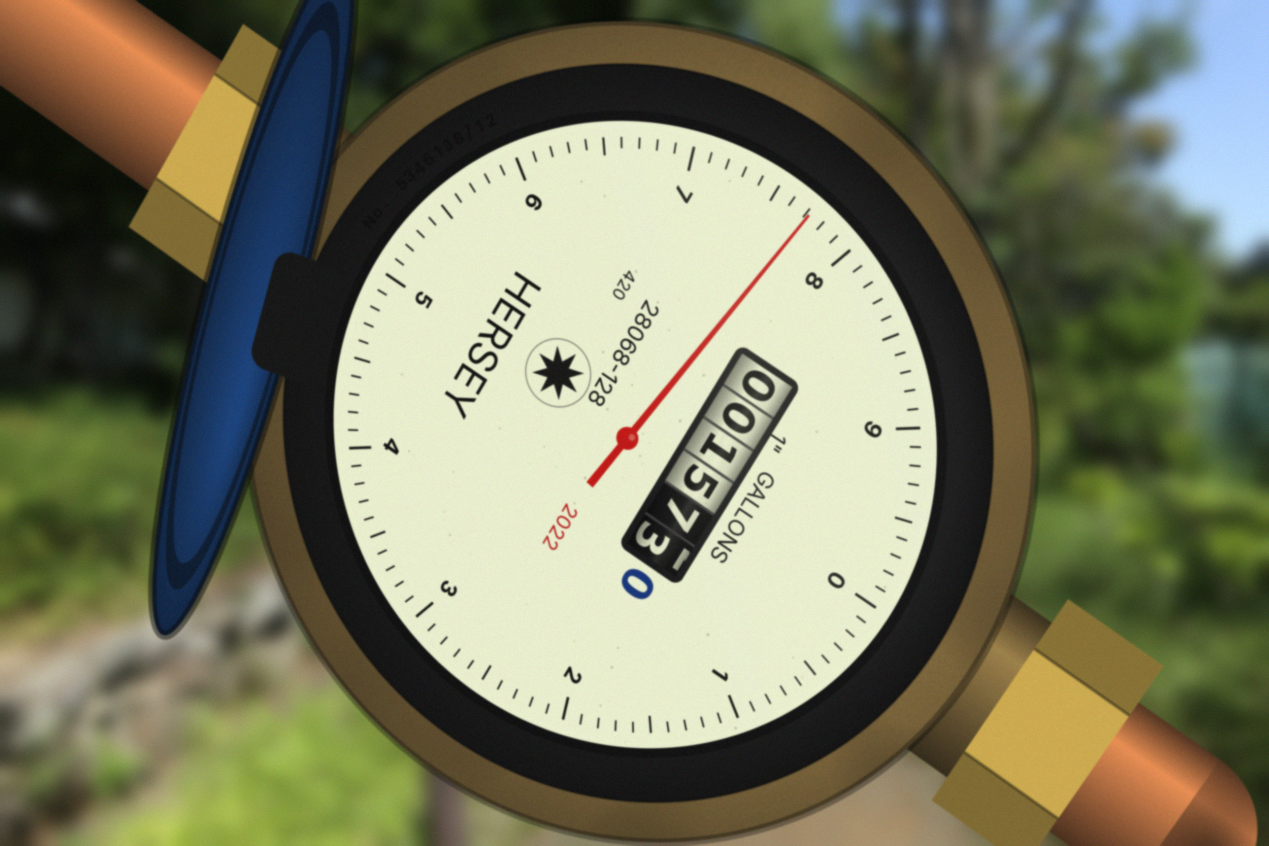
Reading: {"value": 15727.7, "unit": "gal"}
